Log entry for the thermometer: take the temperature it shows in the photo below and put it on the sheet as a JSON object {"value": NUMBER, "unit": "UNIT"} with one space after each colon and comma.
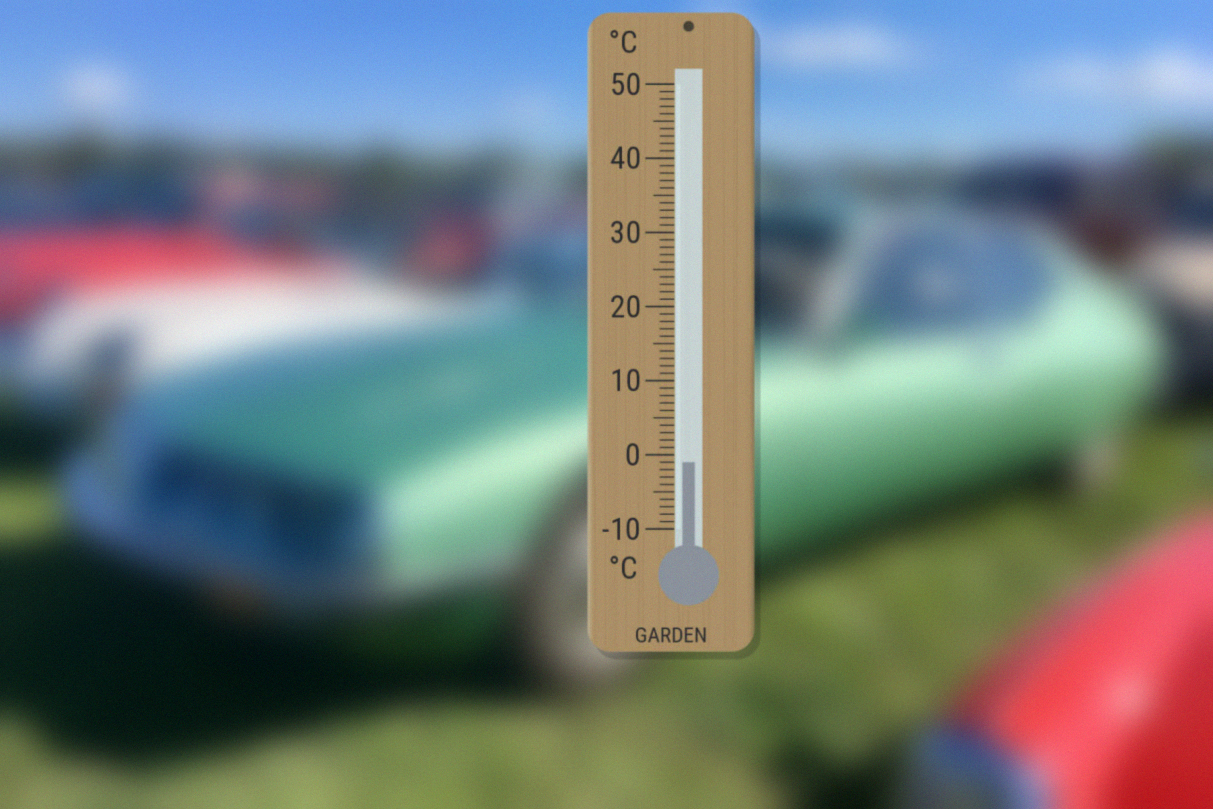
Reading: {"value": -1, "unit": "°C"}
